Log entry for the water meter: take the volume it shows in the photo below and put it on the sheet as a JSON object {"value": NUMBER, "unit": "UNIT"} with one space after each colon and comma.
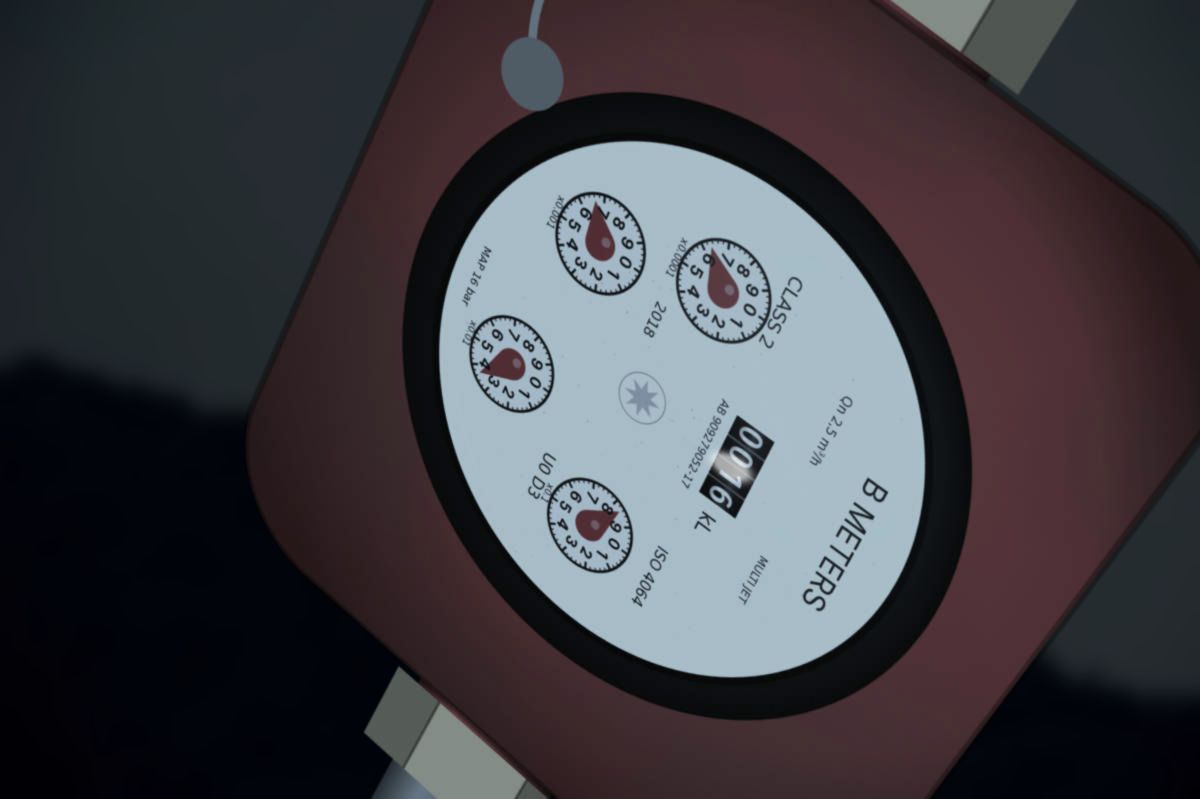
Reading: {"value": 16.8366, "unit": "kL"}
